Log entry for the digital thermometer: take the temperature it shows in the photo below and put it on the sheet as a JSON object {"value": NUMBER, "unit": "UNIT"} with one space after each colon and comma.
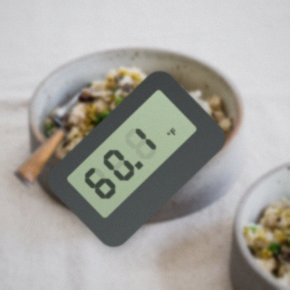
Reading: {"value": 60.1, "unit": "°F"}
